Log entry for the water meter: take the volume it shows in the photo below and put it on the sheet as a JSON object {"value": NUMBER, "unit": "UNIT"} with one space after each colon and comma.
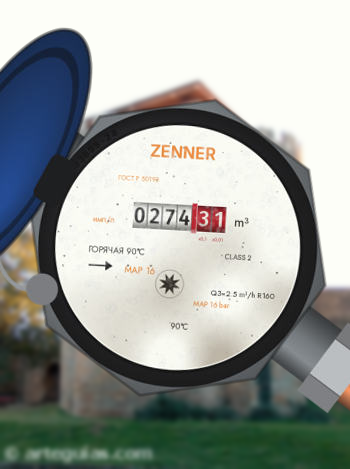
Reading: {"value": 274.31, "unit": "m³"}
